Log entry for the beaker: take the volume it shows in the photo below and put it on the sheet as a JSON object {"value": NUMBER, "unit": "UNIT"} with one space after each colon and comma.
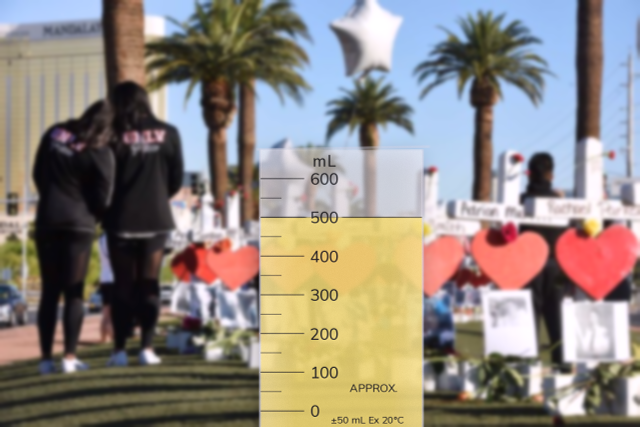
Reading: {"value": 500, "unit": "mL"}
